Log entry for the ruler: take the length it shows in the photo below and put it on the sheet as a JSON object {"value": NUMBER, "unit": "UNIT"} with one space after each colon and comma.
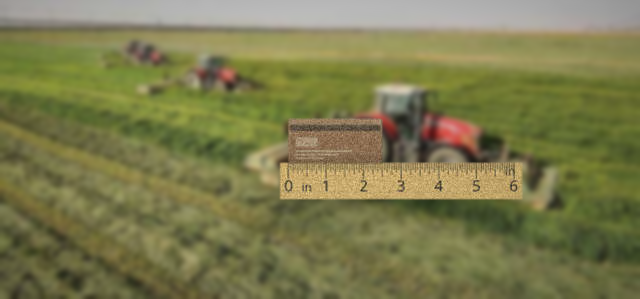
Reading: {"value": 2.5, "unit": "in"}
